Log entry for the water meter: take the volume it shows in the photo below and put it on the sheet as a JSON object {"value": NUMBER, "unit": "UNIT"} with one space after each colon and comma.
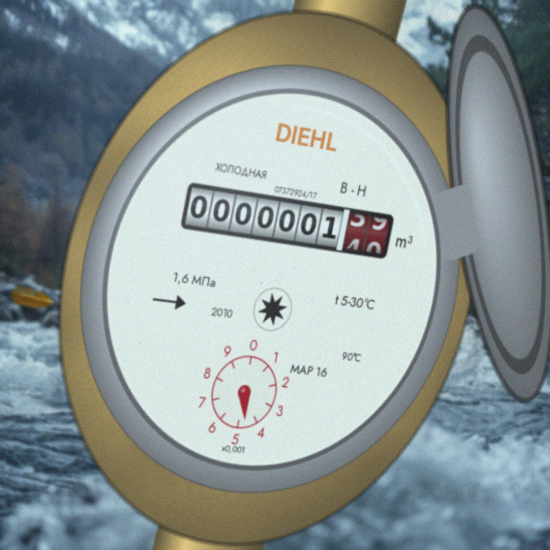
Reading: {"value": 1.394, "unit": "m³"}
